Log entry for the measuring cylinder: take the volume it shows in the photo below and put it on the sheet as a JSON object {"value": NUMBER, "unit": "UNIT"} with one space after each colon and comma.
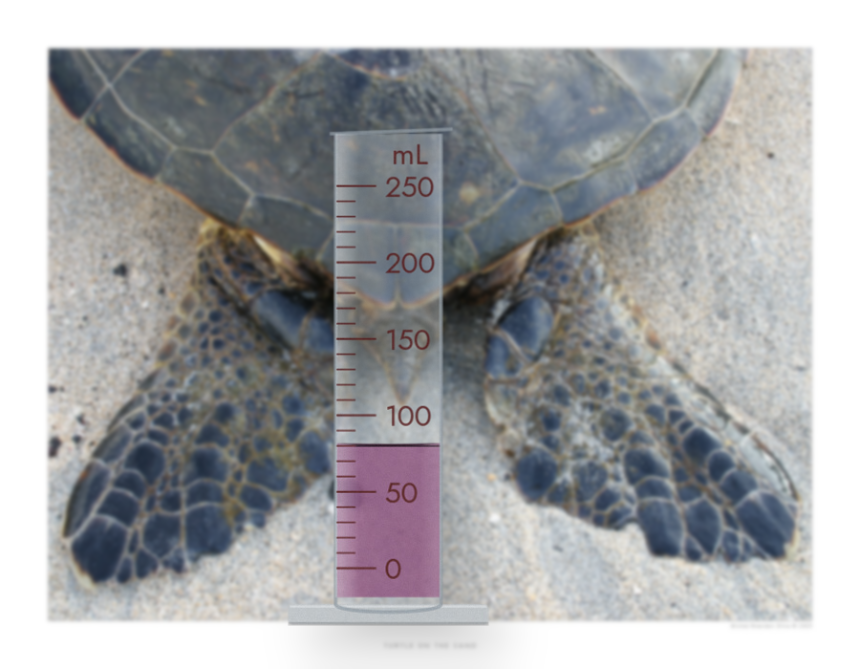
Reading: {"value": 80, "unit": "mL"}
